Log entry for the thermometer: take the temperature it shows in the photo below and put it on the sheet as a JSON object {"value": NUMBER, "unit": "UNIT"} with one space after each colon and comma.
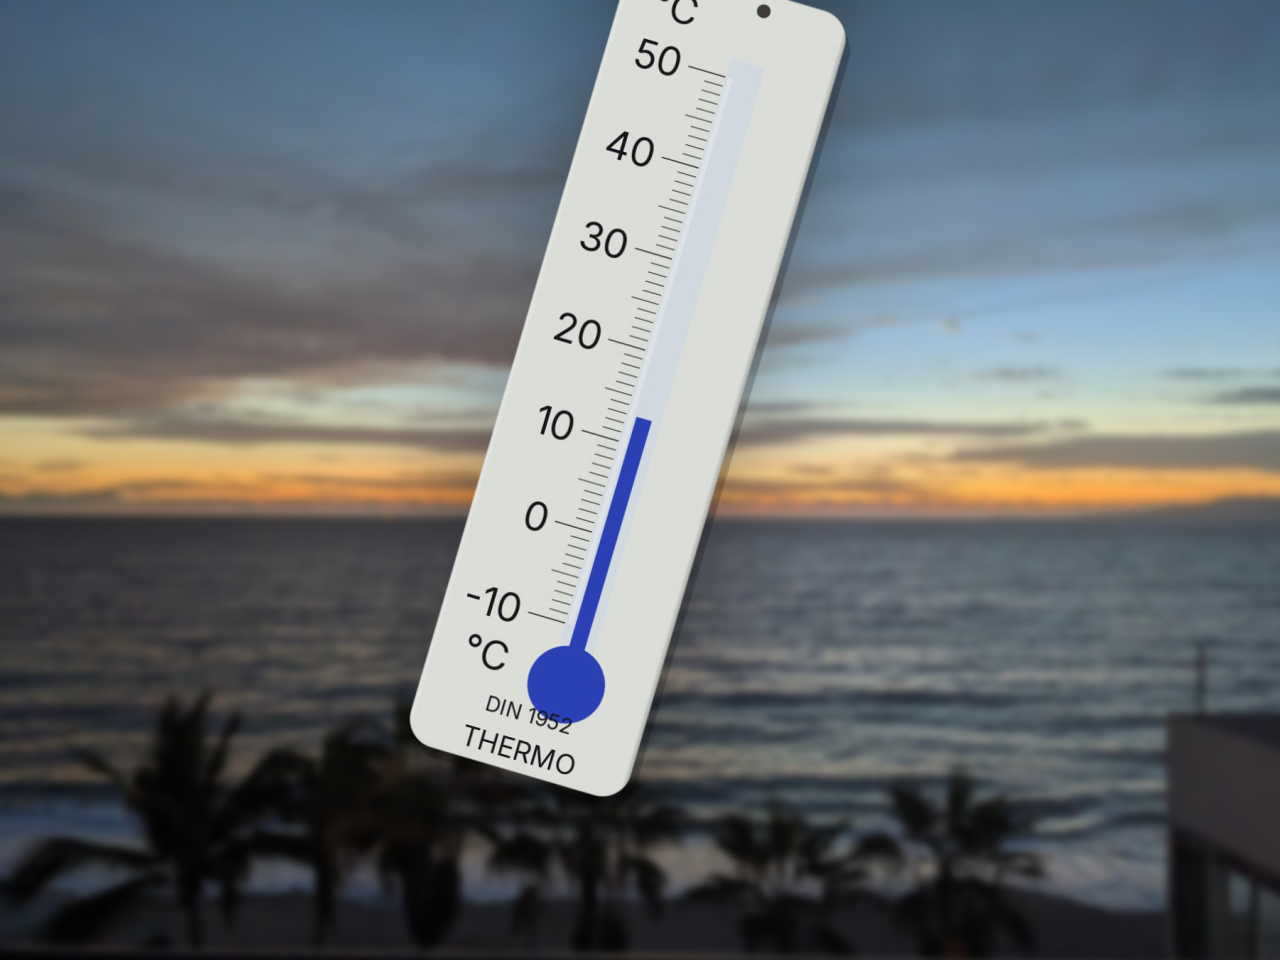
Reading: {"value": 13, "unit": "°C"}
